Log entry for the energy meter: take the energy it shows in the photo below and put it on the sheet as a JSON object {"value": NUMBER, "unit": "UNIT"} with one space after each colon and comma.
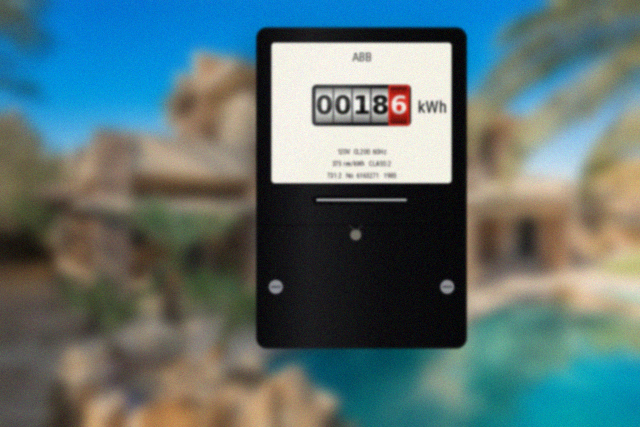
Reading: {"value": 18.6, "unit": "kWh"}
